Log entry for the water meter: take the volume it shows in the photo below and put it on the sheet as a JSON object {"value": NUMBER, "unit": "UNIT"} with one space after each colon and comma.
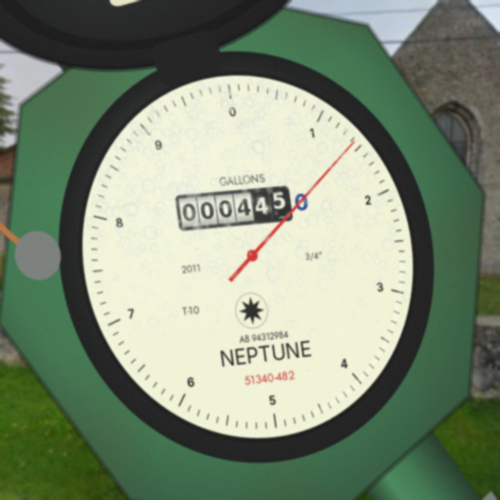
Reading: {"value": 4451.4, "unit": "gal"}
